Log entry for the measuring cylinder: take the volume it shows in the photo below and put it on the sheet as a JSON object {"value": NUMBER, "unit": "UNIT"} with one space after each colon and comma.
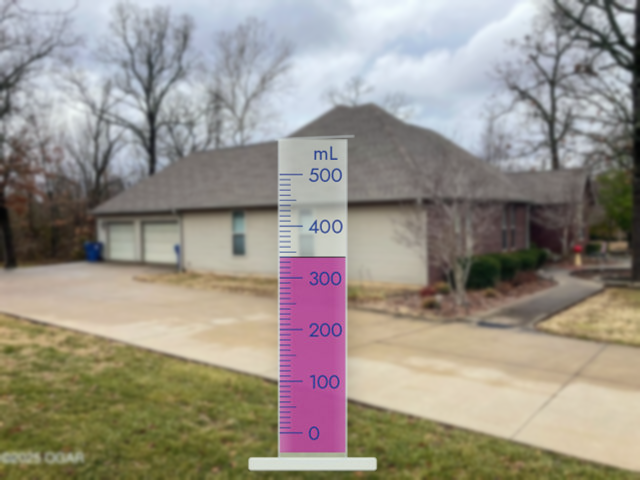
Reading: {"value": 340, "unit": "mL"}
